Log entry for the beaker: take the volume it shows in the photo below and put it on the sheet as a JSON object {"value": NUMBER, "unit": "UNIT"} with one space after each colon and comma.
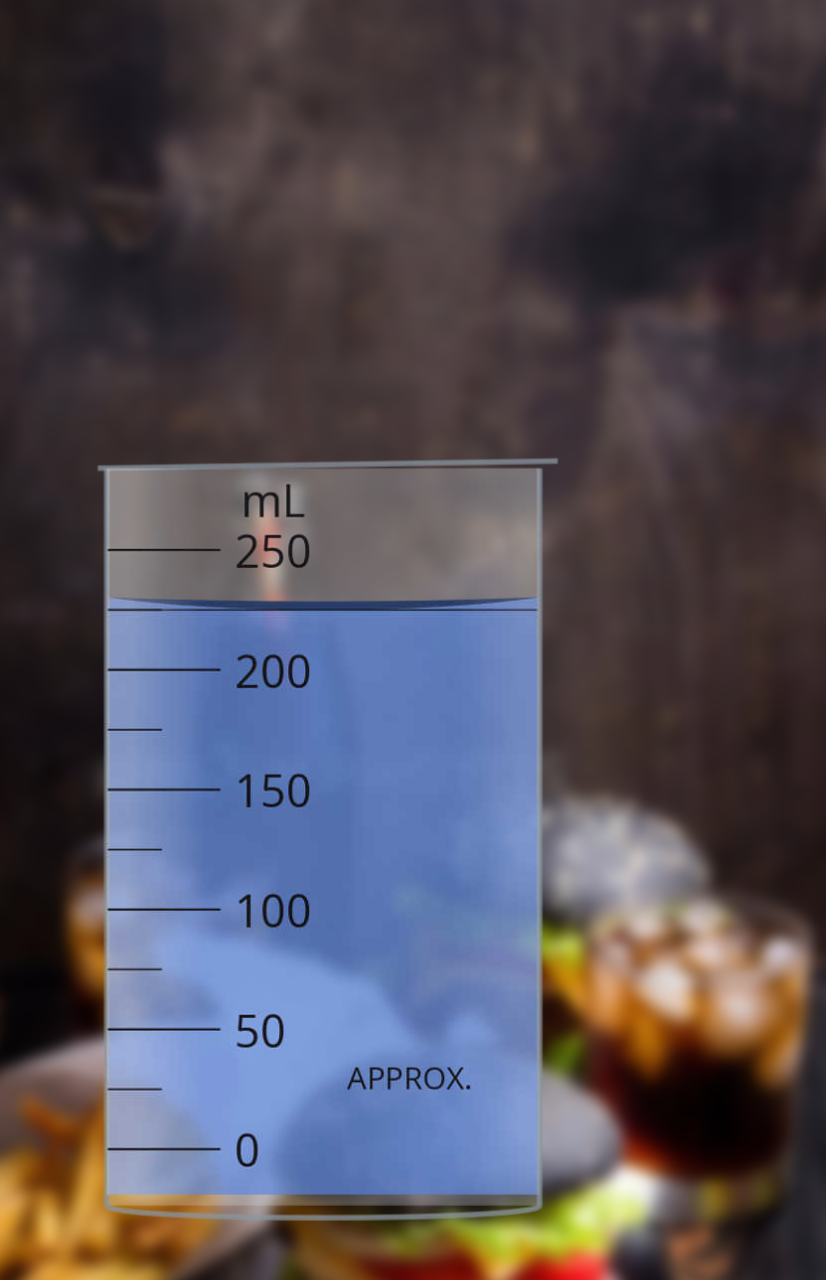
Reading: {"value": 225, "unit": "mL"}
